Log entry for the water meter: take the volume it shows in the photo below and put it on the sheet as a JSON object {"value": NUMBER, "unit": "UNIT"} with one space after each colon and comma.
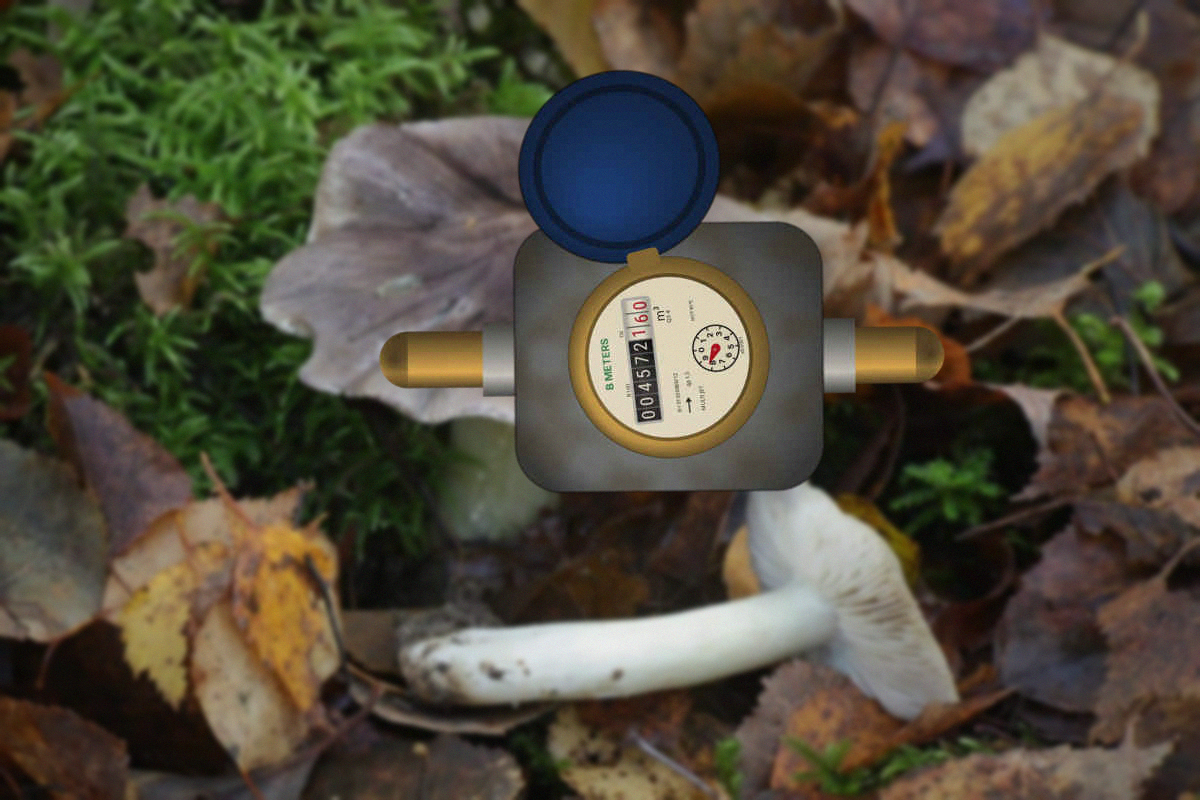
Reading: {"value": 4572.1598, "unit": "m³"}
